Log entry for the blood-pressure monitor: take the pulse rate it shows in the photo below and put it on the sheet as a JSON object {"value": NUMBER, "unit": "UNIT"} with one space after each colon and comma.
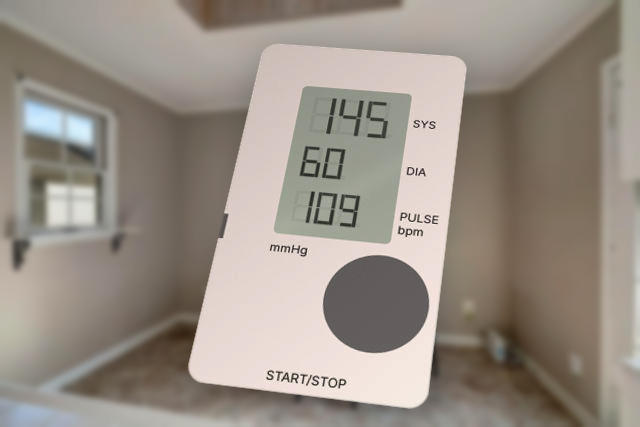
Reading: {"value": 109, "unit": "bpm"}
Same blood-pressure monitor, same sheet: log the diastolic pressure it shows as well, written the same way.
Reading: {"value": 60, "unit": "mmHg"}
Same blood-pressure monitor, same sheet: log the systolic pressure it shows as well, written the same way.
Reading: {"value": 145, "unit": "mmHg"}
